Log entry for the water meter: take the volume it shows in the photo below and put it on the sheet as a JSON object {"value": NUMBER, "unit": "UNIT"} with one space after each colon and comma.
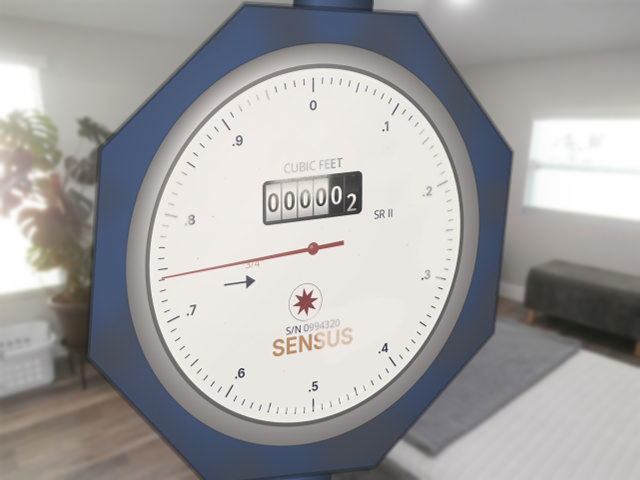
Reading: {"value": 1.74, "unit": "ft³"}
